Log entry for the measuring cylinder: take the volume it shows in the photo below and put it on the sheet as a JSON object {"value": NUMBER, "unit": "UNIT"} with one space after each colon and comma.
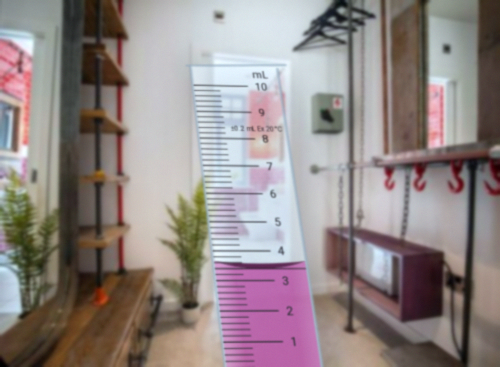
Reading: {"value": 3.4, "unit": "mL"}
